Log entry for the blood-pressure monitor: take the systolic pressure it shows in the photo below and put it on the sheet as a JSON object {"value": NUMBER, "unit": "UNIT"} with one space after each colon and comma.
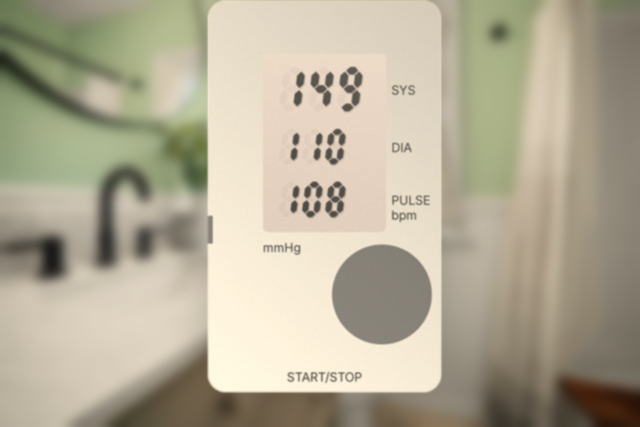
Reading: {"value": 149, "unit": "mmHg"}
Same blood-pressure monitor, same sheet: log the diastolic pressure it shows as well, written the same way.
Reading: {"value": 110, "unit": "mmHg"}
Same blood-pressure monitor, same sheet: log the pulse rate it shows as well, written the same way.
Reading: {"value": 108, "unit": "bpm"}
